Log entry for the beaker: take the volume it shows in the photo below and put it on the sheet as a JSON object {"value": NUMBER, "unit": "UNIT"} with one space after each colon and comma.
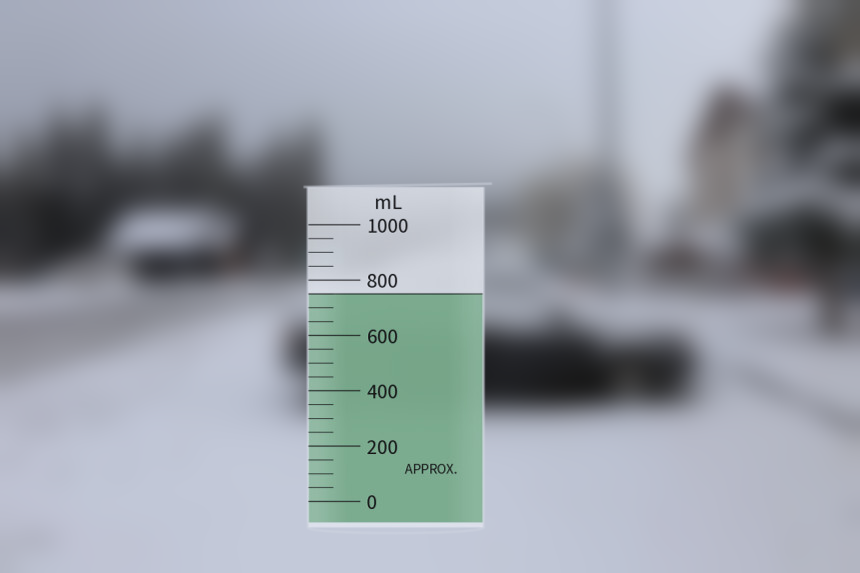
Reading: {"value": 750, "unit": "mL"}
